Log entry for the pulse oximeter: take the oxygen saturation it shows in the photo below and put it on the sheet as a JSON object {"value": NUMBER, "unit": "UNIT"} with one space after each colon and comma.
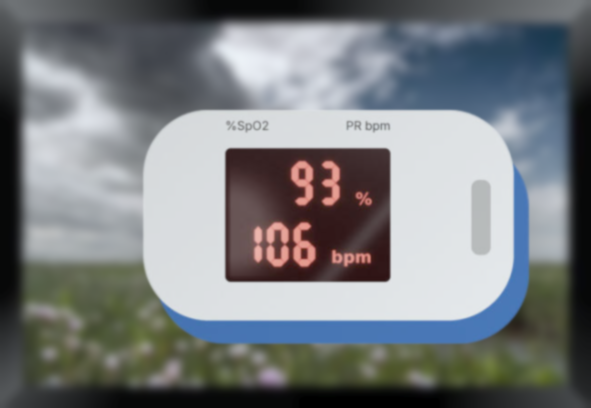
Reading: {"value": 93, "unit": "%"}
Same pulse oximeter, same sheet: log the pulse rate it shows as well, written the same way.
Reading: {"value": 106, "unit": "bpm"}
